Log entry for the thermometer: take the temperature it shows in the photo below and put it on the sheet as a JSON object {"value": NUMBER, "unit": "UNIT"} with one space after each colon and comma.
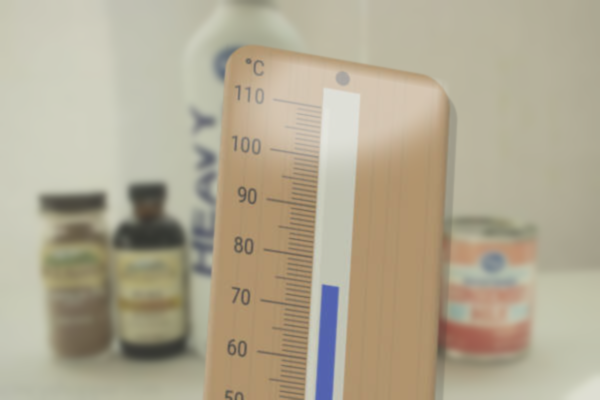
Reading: {"value": 75, "unit": "°C"}
